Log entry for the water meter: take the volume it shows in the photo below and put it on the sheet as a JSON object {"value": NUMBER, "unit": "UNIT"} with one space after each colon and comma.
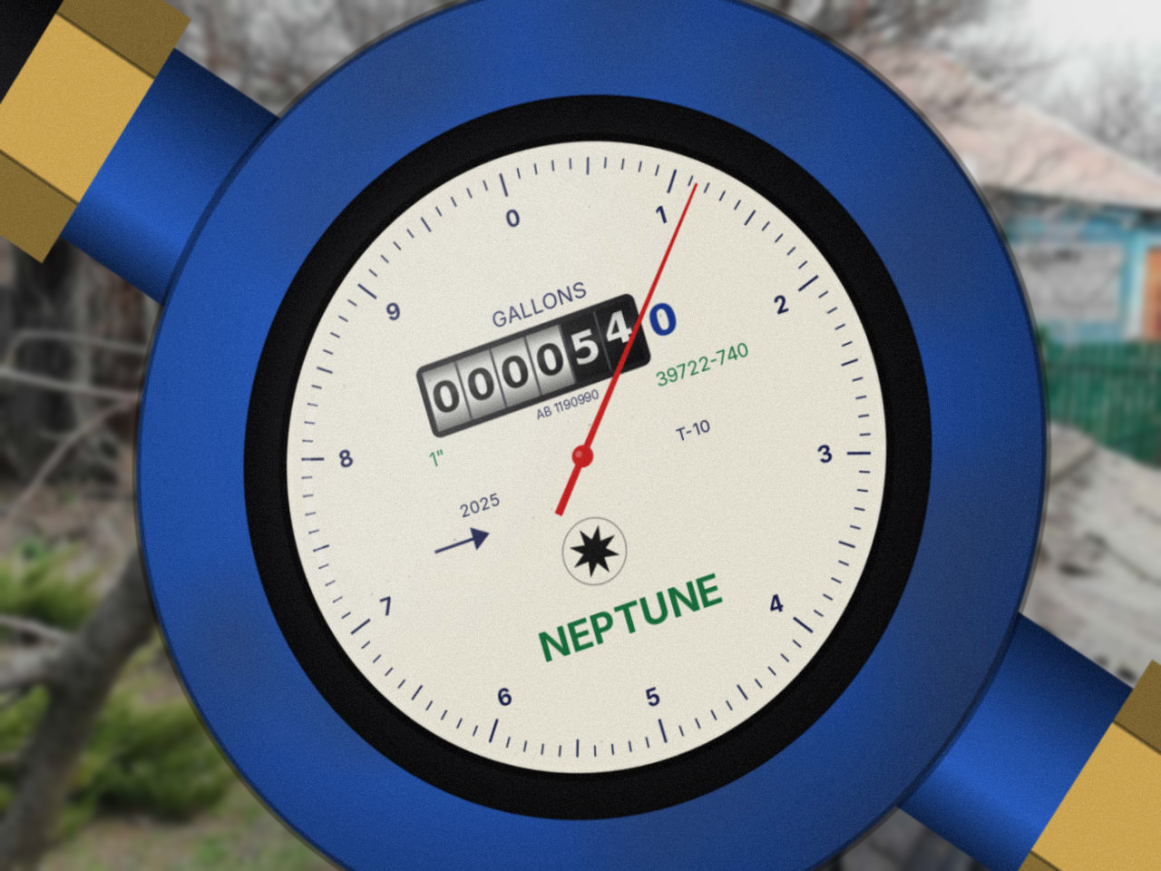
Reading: {"value": 541.1, "unit": "gal"}
